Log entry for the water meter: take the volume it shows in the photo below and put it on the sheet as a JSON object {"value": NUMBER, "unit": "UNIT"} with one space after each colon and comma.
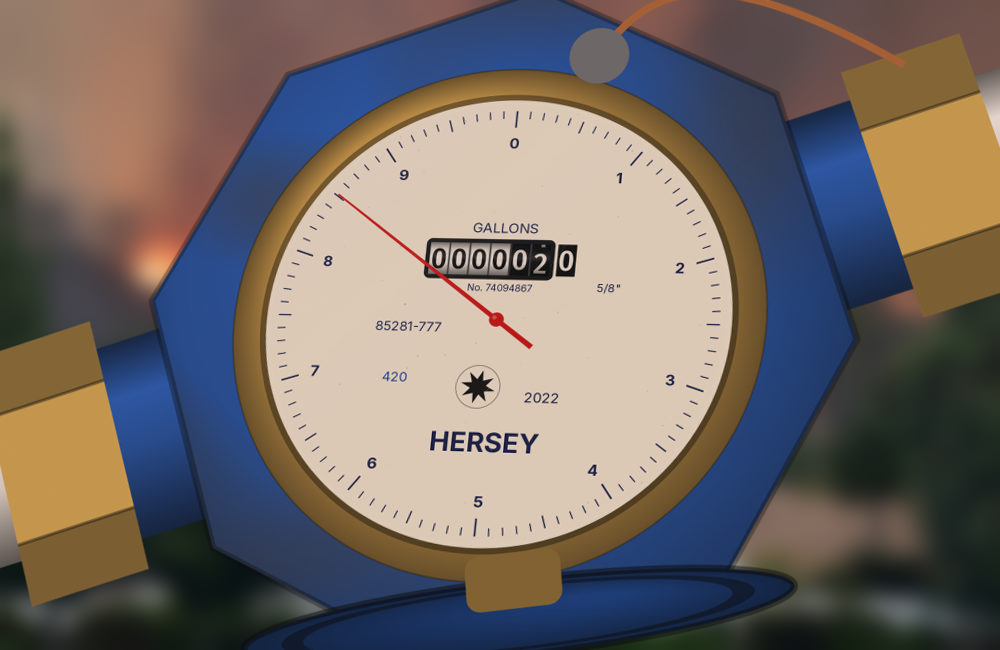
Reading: {"value": 18.5, "unit": "gal"}
